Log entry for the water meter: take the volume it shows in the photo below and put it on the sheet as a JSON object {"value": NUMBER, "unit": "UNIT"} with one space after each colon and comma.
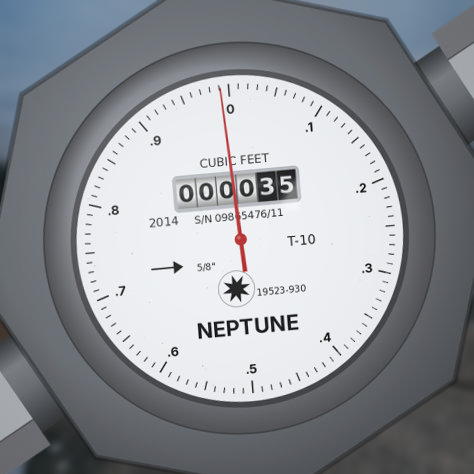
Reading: {"value": 34.99, "unit": "ft³"}
